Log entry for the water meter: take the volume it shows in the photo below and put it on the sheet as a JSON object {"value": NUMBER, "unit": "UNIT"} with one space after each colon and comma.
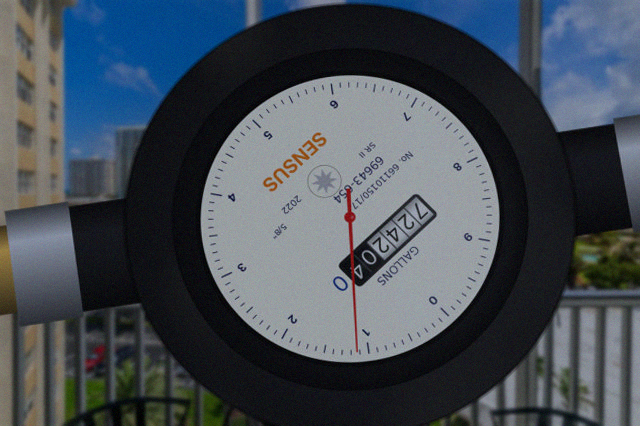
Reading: {"value": 7242041.1, "unit": "gal"}
